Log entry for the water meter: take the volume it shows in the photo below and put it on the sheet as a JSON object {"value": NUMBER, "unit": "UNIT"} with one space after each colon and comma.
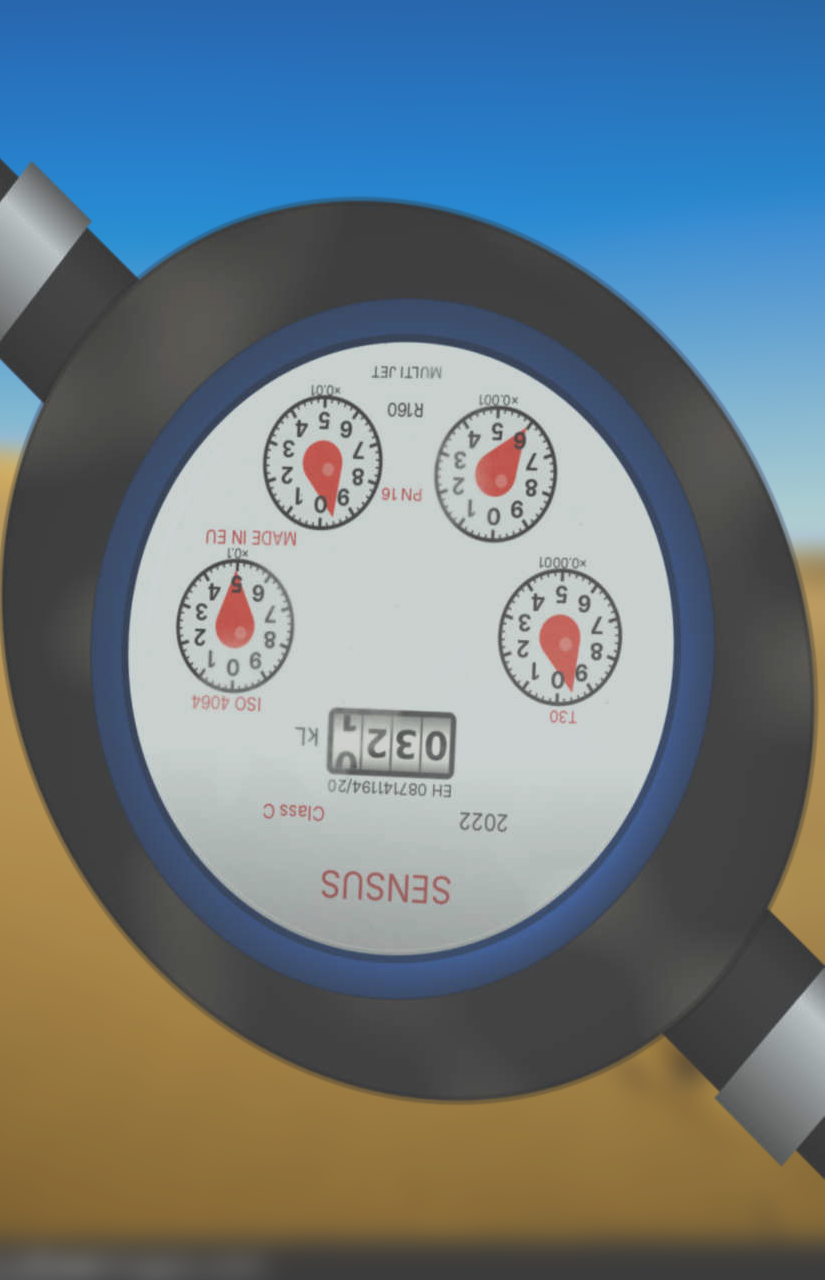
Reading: {"value": 320.4959, "unit": "kL"}
